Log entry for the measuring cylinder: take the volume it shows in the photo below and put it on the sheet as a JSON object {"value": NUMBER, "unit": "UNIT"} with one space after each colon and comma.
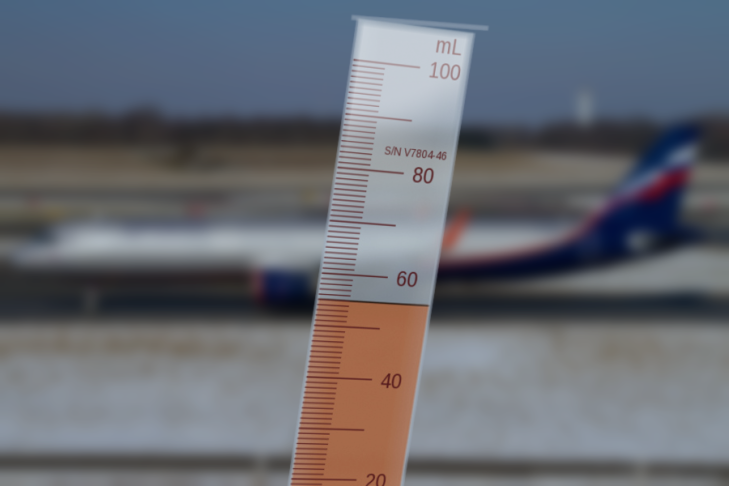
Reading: {"value": 55, "unit": "mL"}
